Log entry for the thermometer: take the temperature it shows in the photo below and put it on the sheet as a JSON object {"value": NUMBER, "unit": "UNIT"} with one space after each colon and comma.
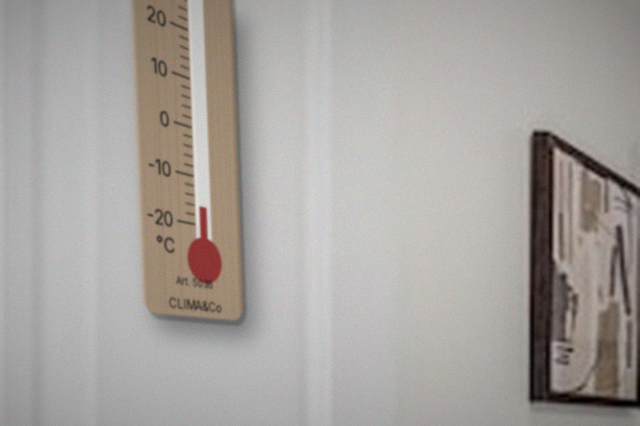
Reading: {"value": -16, "unit": "°C"}
